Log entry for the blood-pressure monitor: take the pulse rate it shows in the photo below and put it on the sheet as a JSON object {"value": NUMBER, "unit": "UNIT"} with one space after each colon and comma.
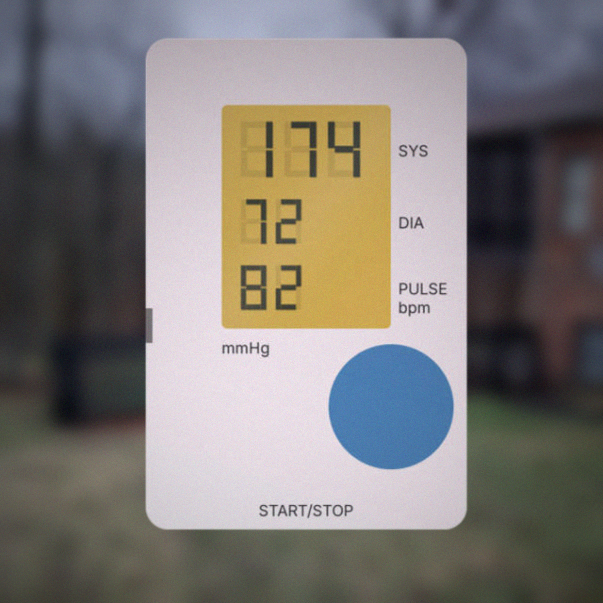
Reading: {"value": 82, "unit": "bpm"}
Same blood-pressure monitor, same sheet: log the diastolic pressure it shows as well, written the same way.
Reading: {"value": 72, "unit": "mmHg"}
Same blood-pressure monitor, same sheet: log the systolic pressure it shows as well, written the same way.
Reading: {"value": 174, "unit": "mmHg"}
